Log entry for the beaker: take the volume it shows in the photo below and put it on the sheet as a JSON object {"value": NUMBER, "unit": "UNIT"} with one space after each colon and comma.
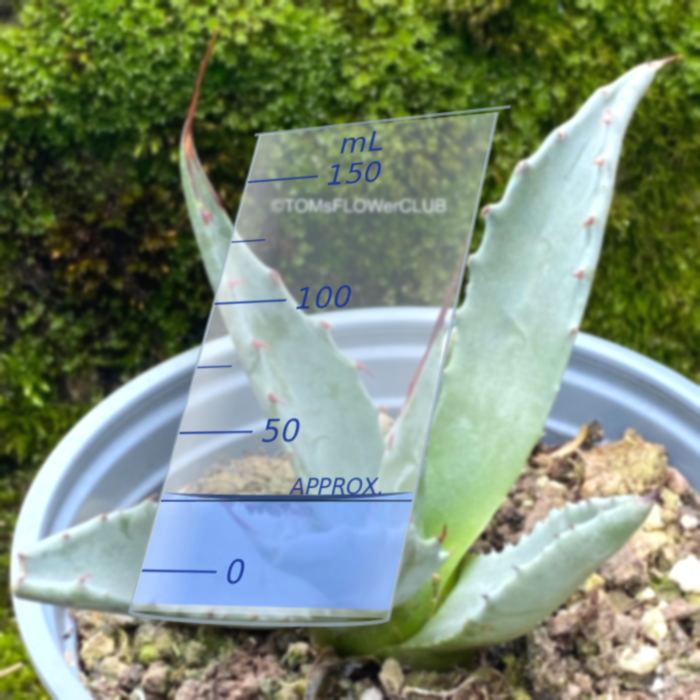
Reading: {"value": 25, "unit": "mL"}
